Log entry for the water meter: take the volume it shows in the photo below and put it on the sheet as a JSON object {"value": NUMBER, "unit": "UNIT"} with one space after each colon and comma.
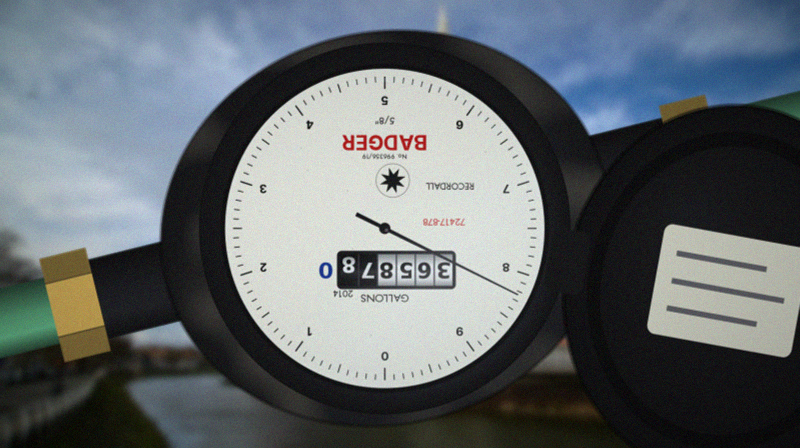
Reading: {"value": 3658778.2, "unit": "gal"}
